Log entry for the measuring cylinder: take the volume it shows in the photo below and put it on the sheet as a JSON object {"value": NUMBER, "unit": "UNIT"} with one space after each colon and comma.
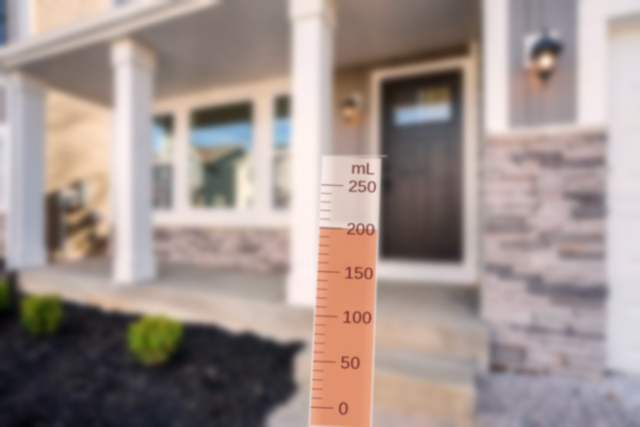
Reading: {"value": 200, "unit": "mL"}
